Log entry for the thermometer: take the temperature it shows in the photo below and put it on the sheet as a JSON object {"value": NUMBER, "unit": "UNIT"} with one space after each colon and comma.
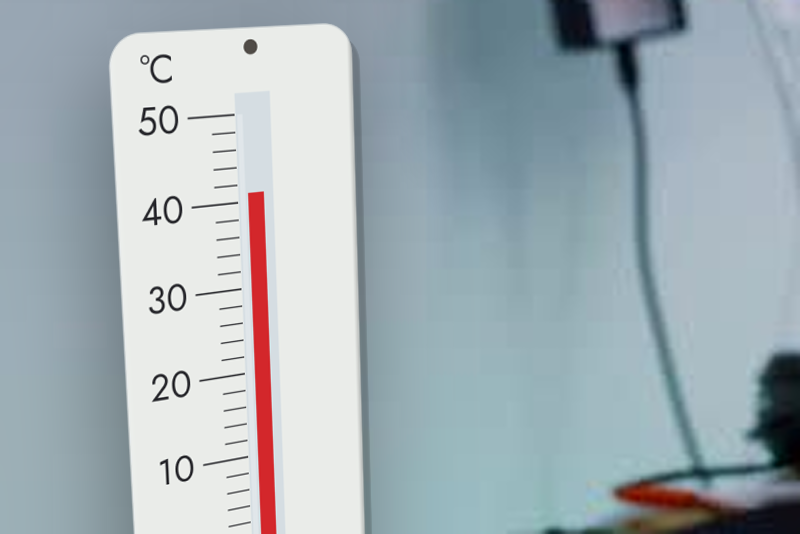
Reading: {"value": 41, "unit": "°C"}
